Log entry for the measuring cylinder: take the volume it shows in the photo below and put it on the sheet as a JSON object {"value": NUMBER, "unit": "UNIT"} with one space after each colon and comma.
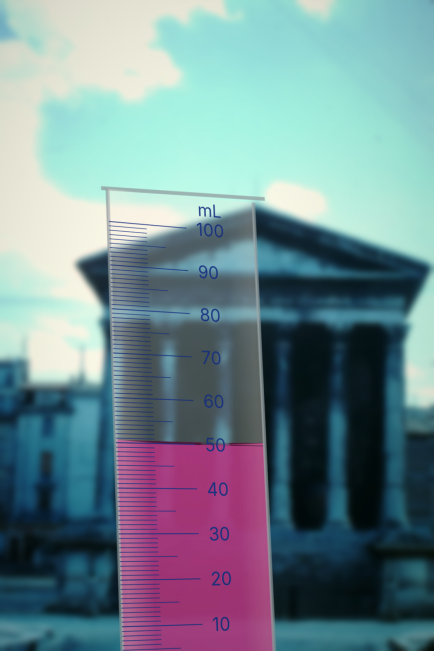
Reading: {"value": 50, "unit": "mL"}
